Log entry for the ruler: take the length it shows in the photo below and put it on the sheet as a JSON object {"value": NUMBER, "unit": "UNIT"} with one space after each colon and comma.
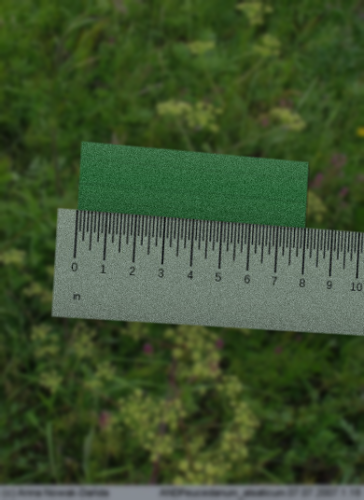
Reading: {"value": 8, "unit": "in"}
